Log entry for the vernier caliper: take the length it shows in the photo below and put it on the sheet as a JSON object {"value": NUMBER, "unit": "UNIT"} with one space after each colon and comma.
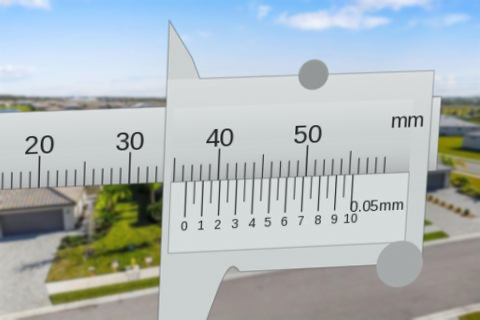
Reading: {"value": 36.4, "unit": "mm"}
